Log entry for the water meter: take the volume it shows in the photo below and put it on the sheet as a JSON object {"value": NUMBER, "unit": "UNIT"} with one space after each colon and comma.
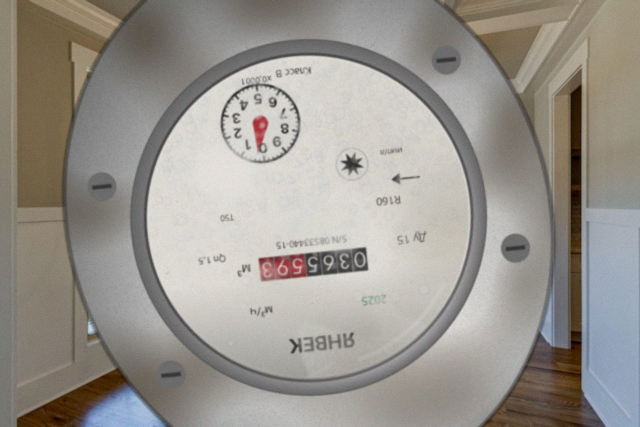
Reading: {"value": 365.5930, "unit": "m³"}
